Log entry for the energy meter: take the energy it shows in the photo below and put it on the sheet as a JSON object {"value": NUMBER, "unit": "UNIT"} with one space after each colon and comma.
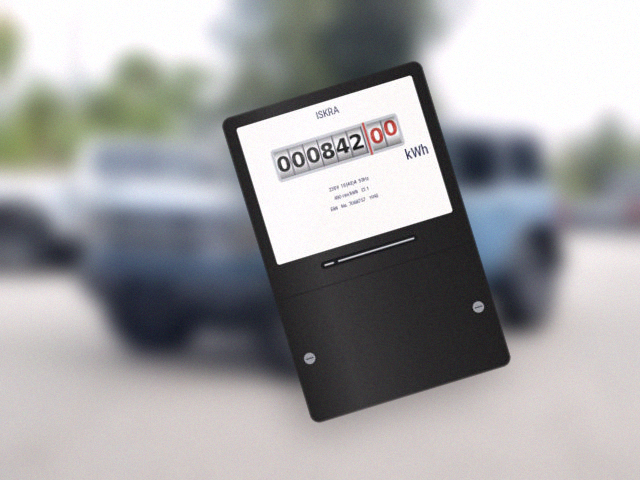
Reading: {"value": 842.00, "unit": "kWh"}
